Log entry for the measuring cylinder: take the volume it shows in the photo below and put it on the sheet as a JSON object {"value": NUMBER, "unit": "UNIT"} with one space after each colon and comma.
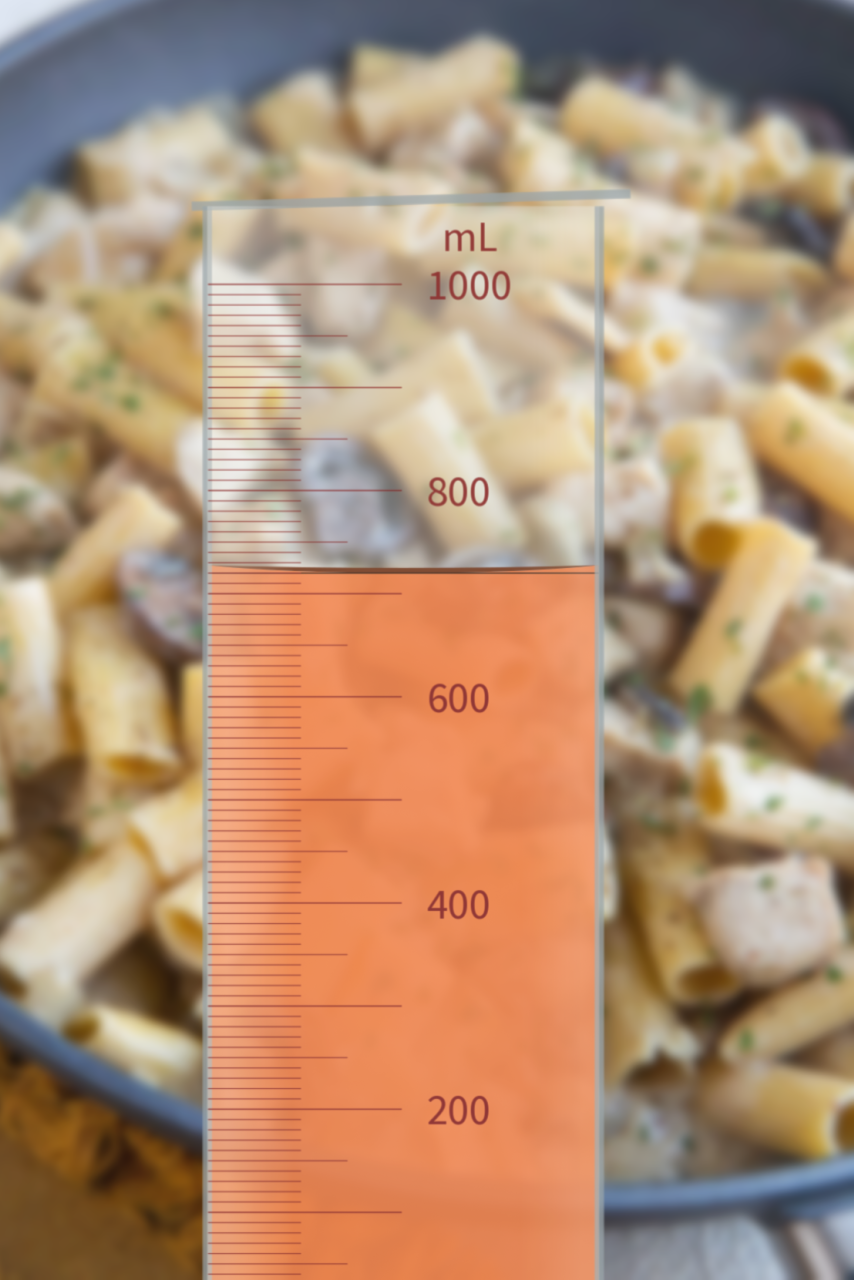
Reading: {"value": 720, "unit": "mL"}
